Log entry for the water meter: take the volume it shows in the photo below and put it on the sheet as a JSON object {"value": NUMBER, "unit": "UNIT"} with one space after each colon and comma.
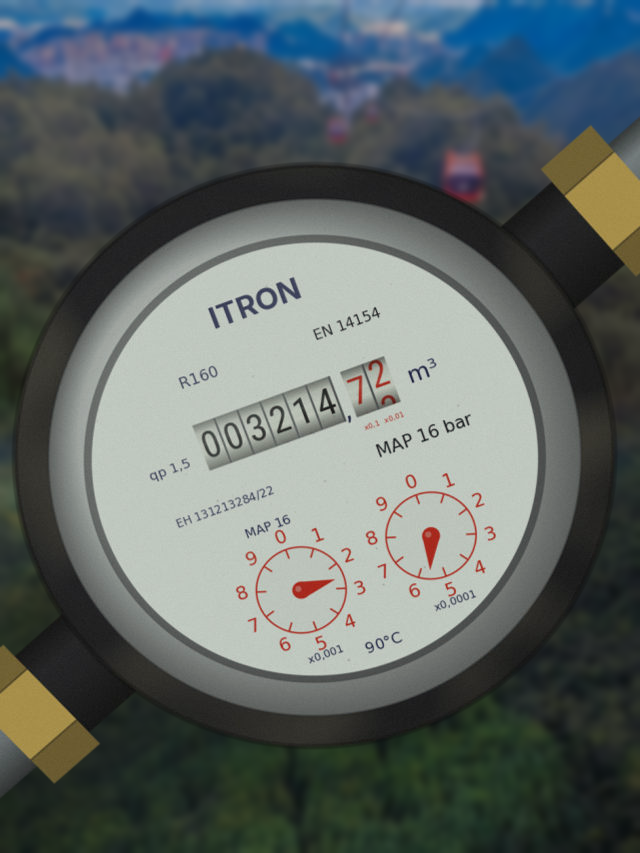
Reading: {"value": 3214.7225, "unit": "m³"}
